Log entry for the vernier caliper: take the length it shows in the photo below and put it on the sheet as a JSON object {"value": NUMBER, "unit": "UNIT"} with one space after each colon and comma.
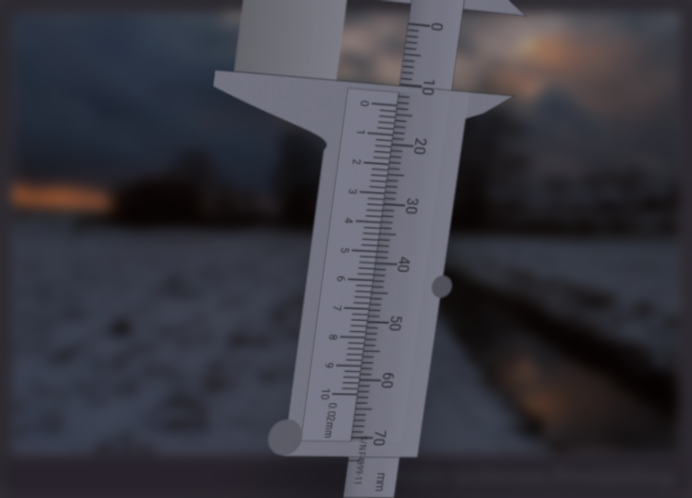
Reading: {"value": 13.5, "unit": "mm"}
